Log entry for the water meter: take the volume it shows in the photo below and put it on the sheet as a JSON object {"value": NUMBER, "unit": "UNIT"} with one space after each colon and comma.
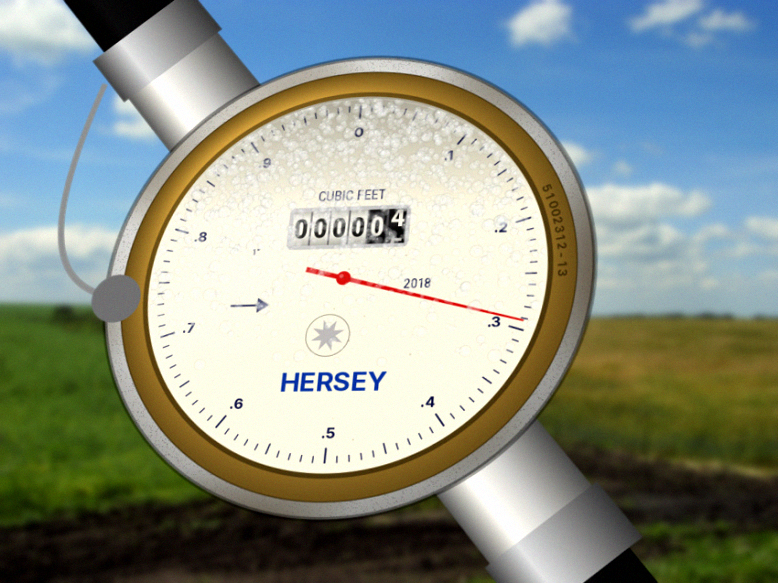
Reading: {"value": 4.29, "unit": "ft³"}
